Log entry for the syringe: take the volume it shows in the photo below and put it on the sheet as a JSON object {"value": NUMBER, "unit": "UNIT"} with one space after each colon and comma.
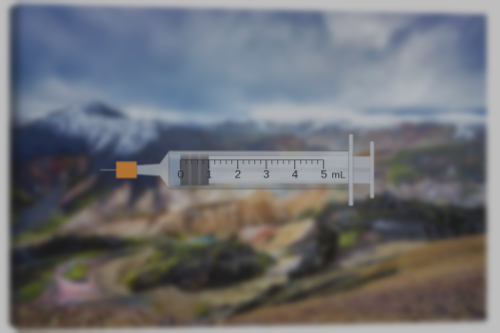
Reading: {"value": 0, "unit": "mL"}
